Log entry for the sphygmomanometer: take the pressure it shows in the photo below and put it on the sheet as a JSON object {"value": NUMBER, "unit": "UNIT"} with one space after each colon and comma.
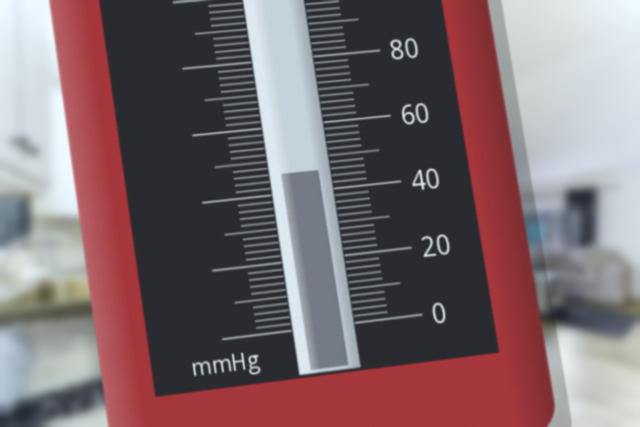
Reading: {"value": 46, "unit": "mmHg"}
